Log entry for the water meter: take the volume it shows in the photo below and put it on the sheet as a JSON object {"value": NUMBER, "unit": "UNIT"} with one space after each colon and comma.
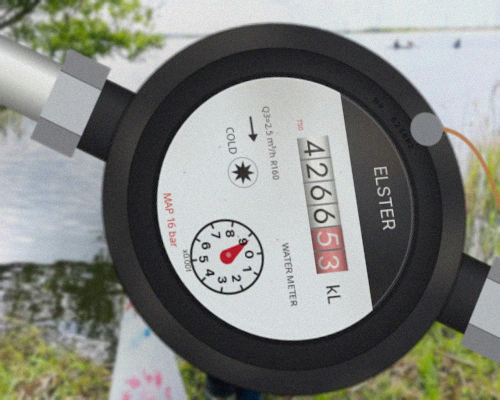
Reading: {"value": 4266.529, "unit": "kL"}
